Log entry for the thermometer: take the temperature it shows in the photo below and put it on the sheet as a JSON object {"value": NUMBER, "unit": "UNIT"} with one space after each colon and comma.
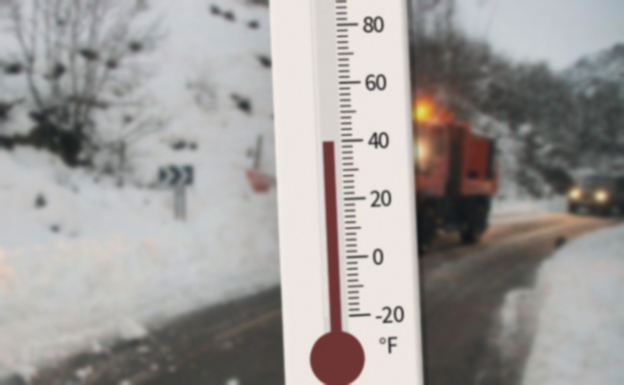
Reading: {"value": 40, "unit": "°F"}
